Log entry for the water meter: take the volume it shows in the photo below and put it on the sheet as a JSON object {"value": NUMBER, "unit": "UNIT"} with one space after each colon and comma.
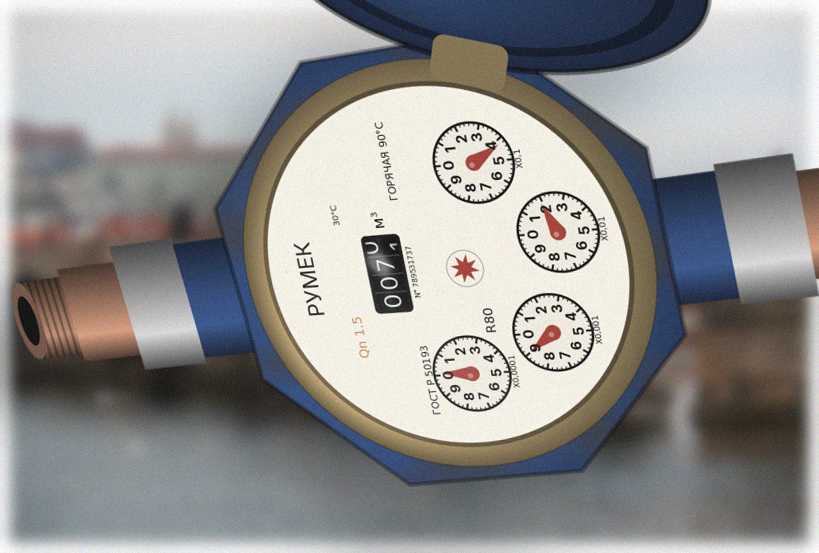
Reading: {"value": 70.4190, "unit": "m³"}
